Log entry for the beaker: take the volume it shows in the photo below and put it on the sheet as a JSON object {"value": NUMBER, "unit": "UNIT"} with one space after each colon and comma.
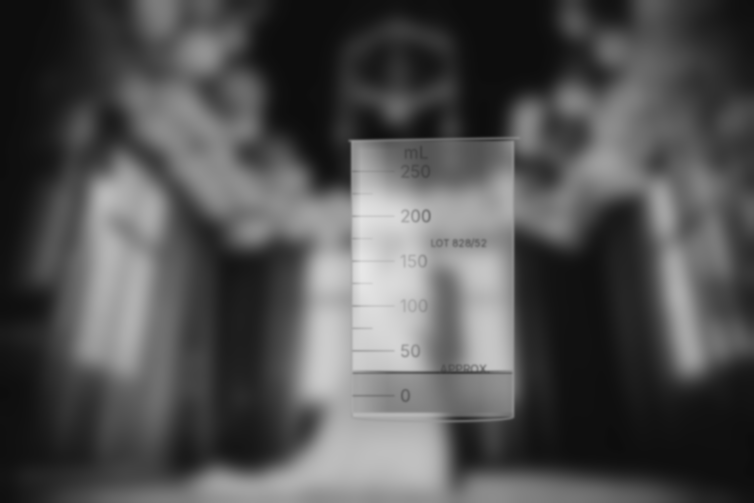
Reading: {"value": 25, "unit": "mL"}
